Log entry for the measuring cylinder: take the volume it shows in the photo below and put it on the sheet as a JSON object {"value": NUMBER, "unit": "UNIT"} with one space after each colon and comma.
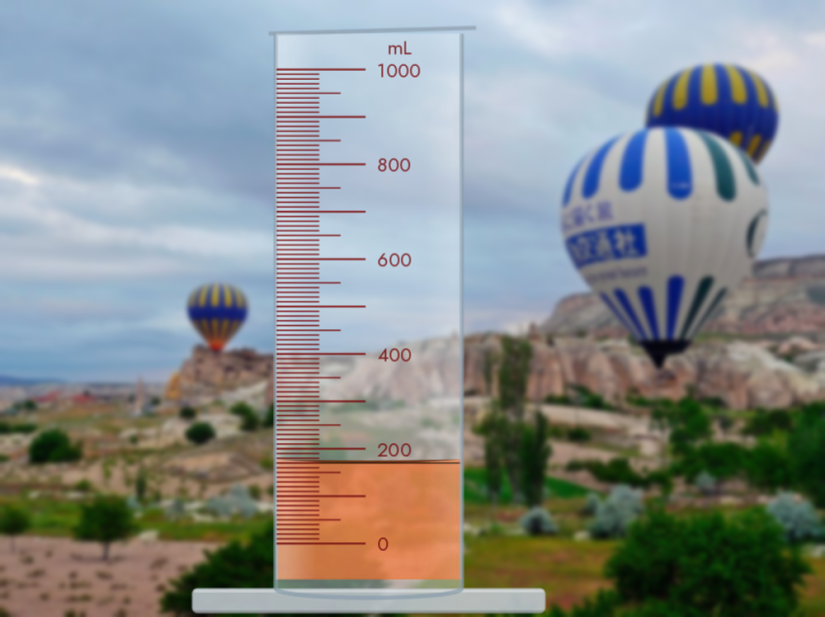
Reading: {"value": 170, "unit": "mL"}
